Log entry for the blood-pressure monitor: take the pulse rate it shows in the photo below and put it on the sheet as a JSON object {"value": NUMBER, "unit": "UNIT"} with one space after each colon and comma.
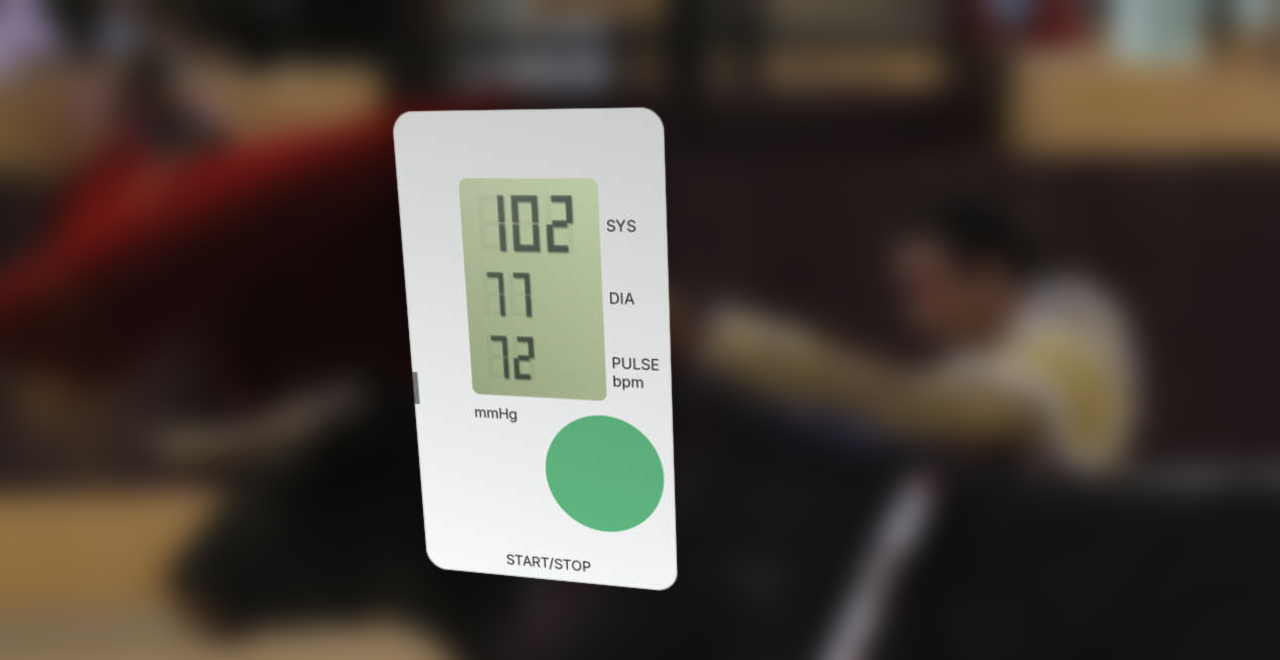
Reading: {"value": 72, "unit": "bpm"}
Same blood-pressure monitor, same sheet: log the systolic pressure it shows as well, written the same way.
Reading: {"value": 102, "unit": "mmHg"}
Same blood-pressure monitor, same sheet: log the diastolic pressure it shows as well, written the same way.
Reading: {"value": 77, "unit": "mmHg"}
